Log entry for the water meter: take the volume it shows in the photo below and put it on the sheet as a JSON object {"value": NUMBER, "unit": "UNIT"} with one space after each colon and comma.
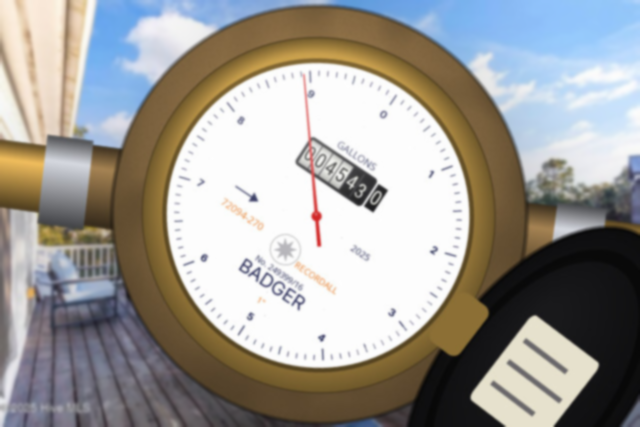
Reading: {"value": 45428.9, "unit": "gal"}
